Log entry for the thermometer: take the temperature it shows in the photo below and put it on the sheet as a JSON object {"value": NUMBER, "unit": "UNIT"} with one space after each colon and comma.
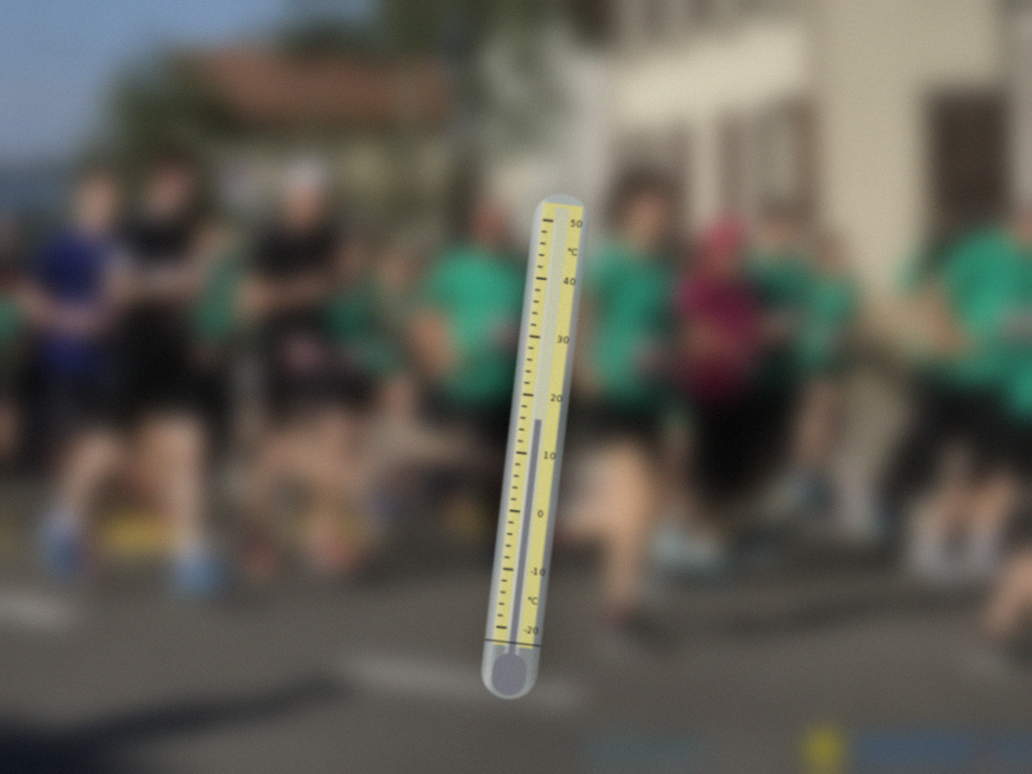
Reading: {"value": 16, "unit": "°C"}
